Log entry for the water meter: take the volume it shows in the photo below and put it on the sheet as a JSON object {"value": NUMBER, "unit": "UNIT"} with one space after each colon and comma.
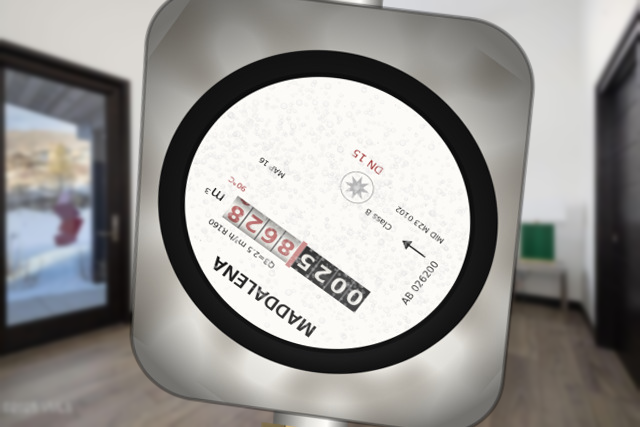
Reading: {"value": 25.8628, "unit": "m³"}
